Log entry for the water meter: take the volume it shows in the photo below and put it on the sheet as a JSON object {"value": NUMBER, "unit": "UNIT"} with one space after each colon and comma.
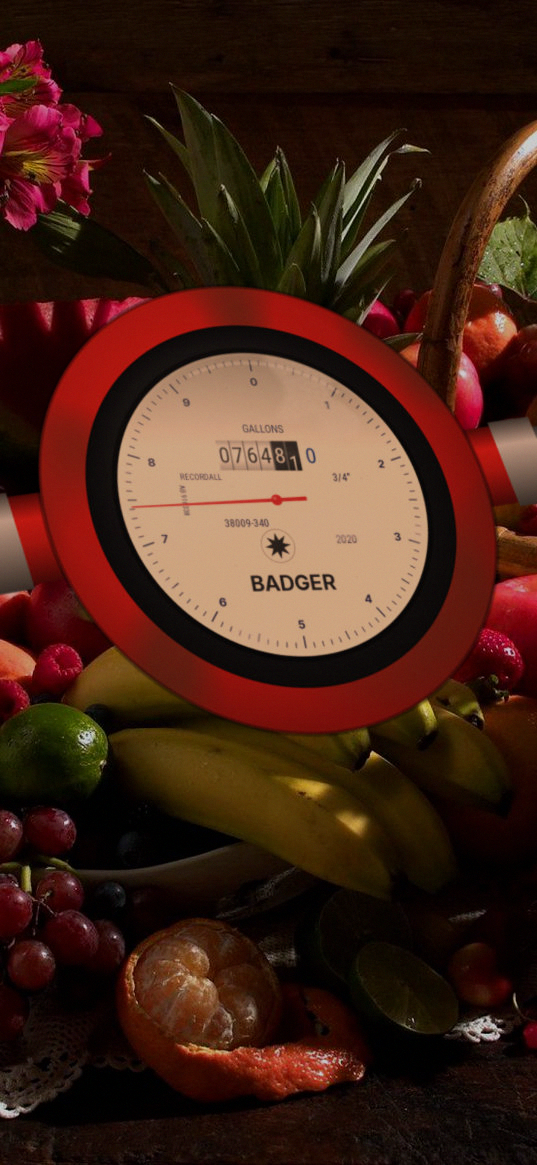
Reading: {"value": 764807.4, "unit": "gal"}
